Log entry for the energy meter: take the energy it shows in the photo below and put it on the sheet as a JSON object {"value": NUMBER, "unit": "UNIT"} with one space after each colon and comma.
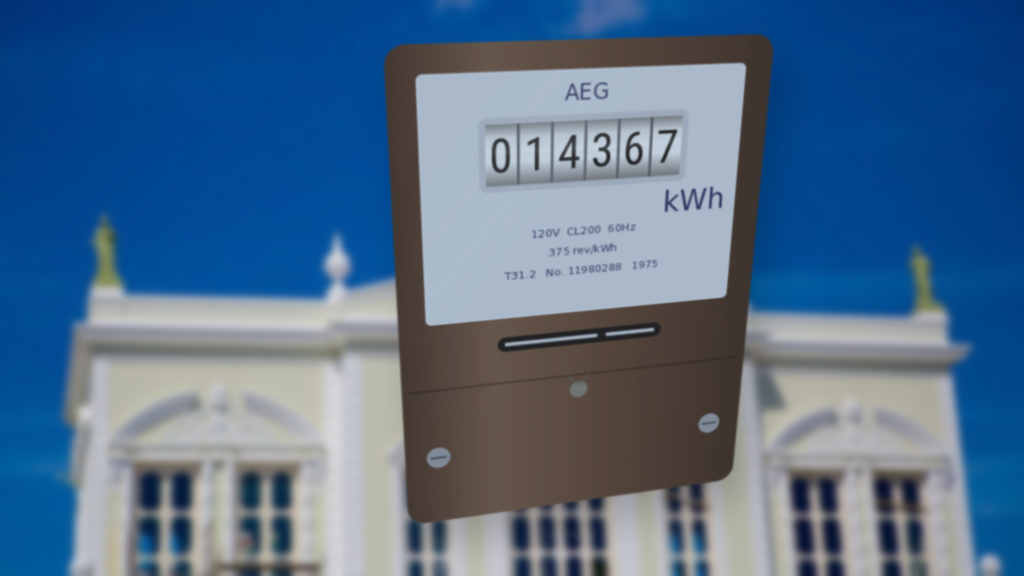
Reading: {"value": 14367, "unit": "kWh"}
